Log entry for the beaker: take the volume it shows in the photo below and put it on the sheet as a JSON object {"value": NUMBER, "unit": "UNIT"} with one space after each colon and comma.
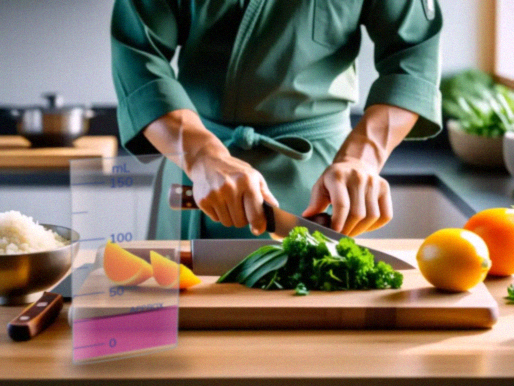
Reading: {"value": 25, "unit": "mL"}
